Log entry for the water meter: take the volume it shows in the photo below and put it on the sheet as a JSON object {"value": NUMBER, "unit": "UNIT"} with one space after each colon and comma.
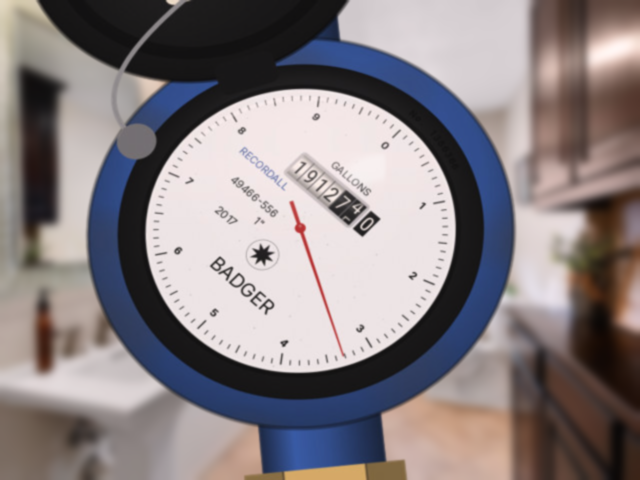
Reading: {"value": 1912743.3, "unit": "gal"}
